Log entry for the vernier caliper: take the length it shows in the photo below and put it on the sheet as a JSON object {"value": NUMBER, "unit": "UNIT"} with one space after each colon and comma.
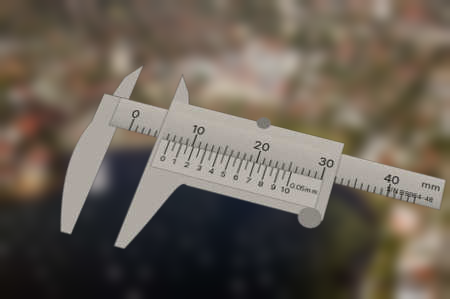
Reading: {"value": 6.4, "unit": "mm"}
